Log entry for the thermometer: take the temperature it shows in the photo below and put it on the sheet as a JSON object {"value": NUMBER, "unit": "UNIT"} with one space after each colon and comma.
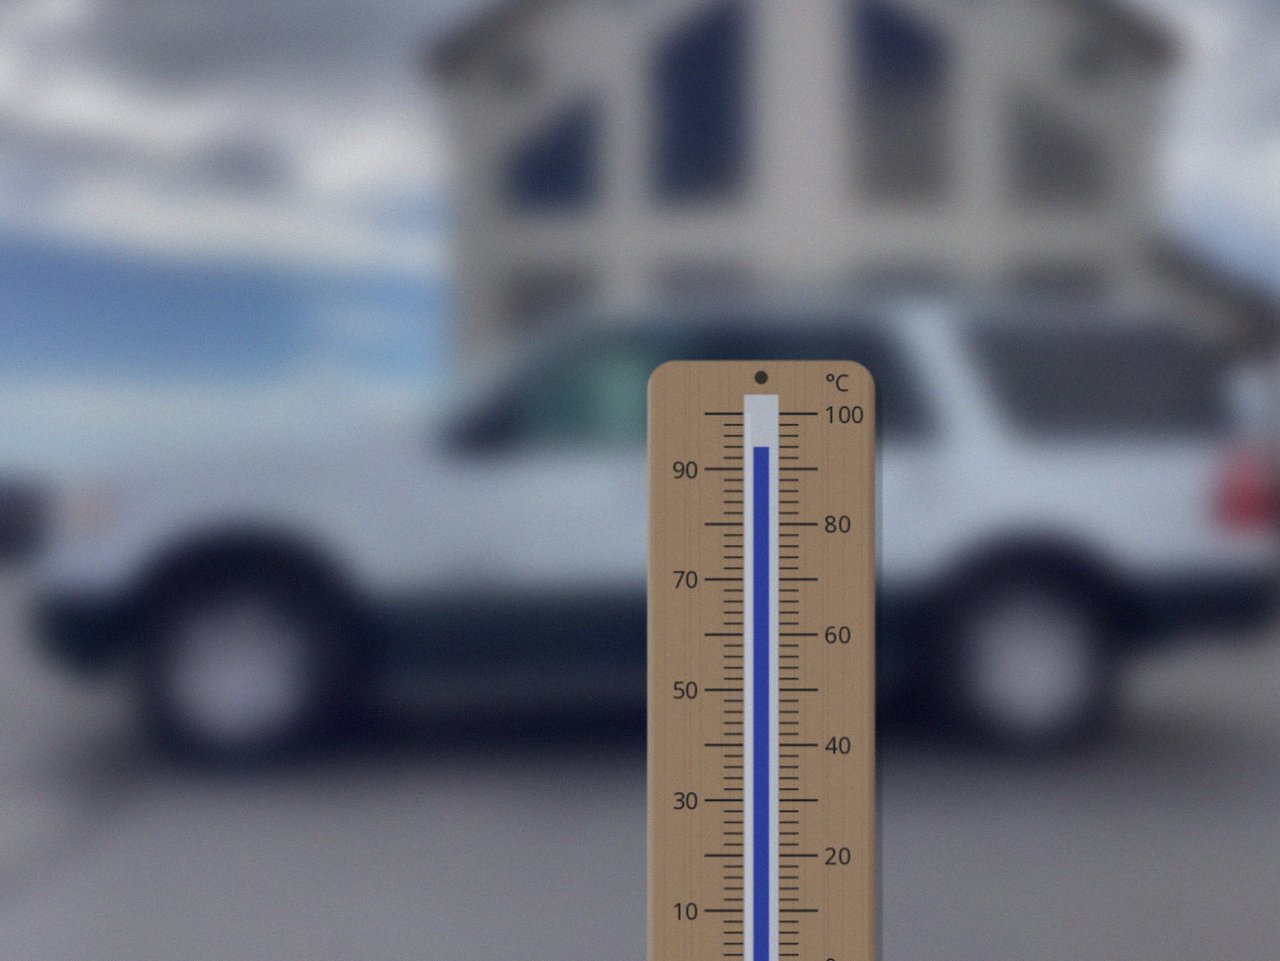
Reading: {"value": 94, "unit": "°C"}
